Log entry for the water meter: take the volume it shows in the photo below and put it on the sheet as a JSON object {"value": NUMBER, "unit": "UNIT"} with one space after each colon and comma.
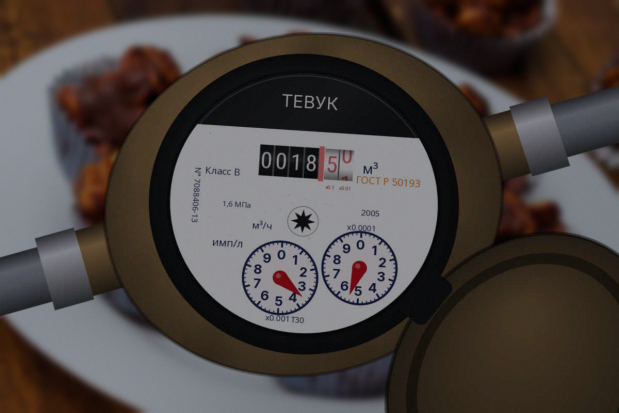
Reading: {"value": 18.5035, "unit": "m³"}
